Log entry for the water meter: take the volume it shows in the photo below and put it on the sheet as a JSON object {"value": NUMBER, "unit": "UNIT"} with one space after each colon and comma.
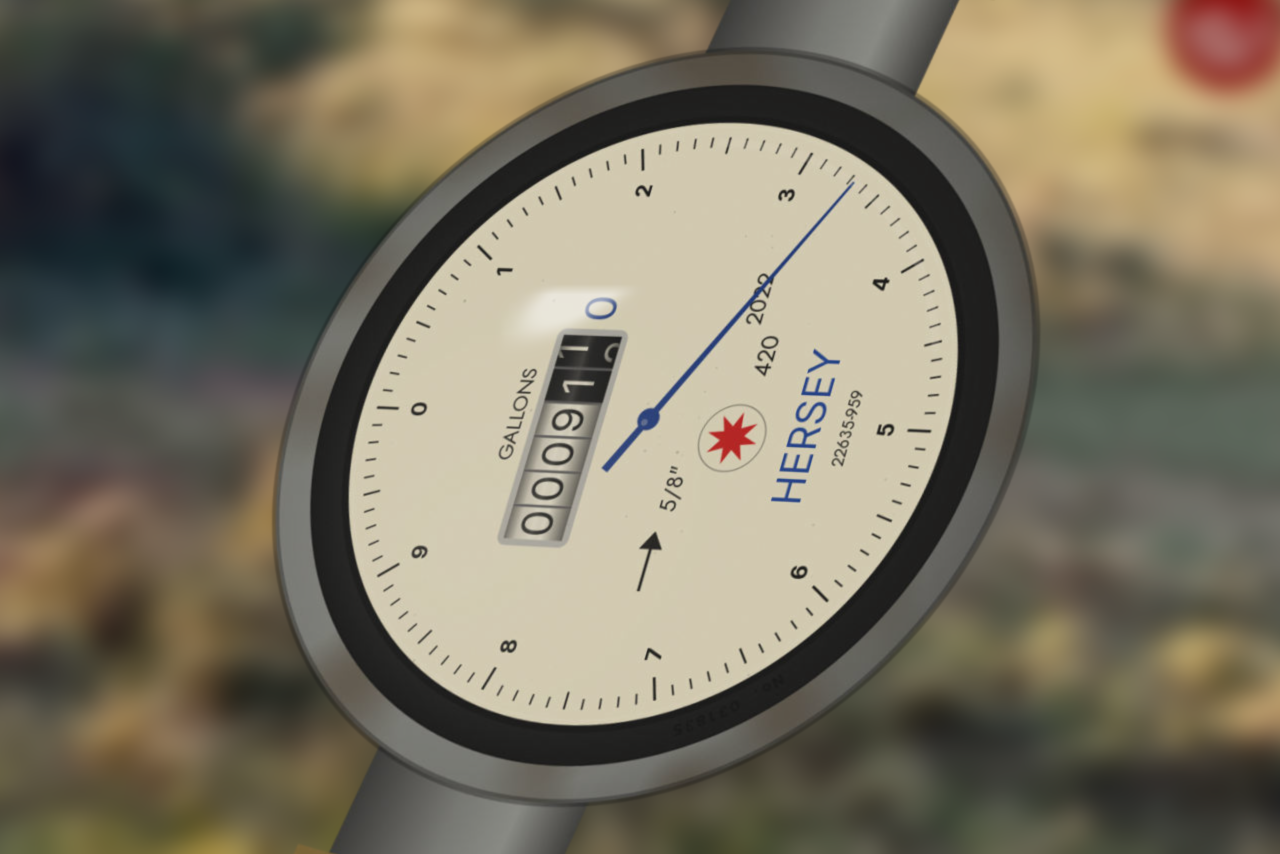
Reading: {"value": 9113.3, "unit": "gal"}
